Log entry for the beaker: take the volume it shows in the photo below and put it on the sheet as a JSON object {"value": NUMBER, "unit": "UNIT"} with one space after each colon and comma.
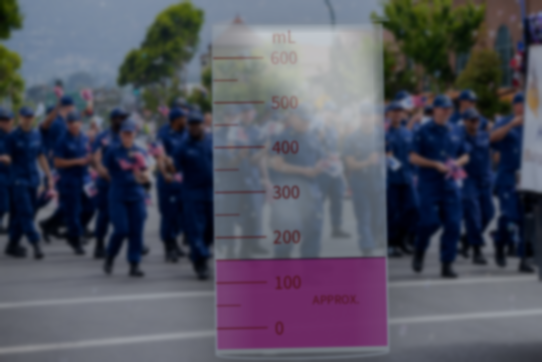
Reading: {"value": 150, "unit": "mL"}
